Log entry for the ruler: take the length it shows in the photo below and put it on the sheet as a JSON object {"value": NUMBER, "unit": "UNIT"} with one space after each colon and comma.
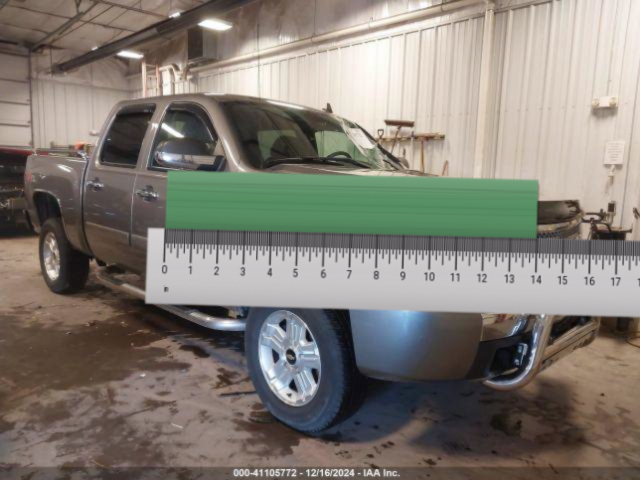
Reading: {"value": 14, "unit": "in"}
